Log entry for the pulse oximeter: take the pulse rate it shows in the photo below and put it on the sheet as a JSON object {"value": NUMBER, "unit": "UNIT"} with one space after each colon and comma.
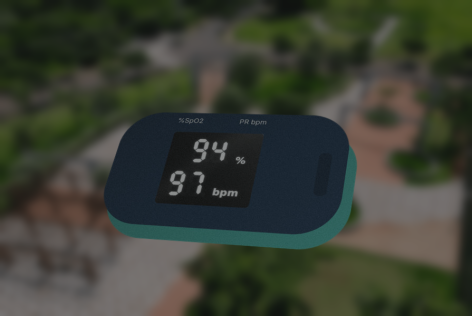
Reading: {"value": 97, "unit": "bpm"}
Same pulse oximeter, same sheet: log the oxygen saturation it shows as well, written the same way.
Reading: {"value": 94, "unit": "%"}
